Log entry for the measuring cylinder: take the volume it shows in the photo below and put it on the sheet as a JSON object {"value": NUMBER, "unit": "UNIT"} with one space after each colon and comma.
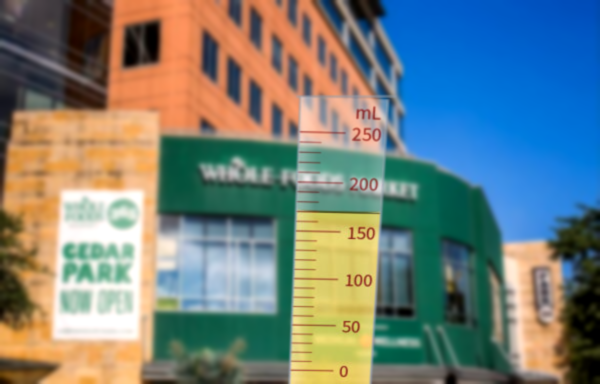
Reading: {"value": 170, "unit": "mL"}
